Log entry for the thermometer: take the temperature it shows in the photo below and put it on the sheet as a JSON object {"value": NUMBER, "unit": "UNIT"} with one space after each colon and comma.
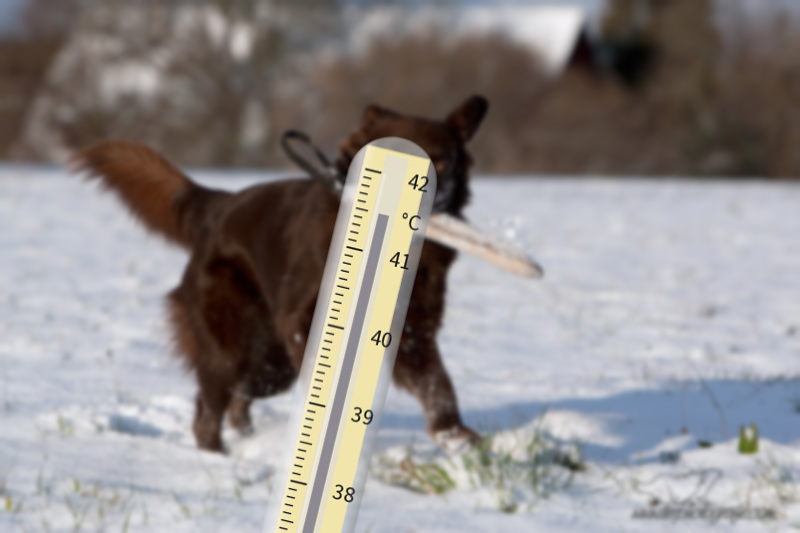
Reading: {"value": 41.5, "unit": "°C"}
